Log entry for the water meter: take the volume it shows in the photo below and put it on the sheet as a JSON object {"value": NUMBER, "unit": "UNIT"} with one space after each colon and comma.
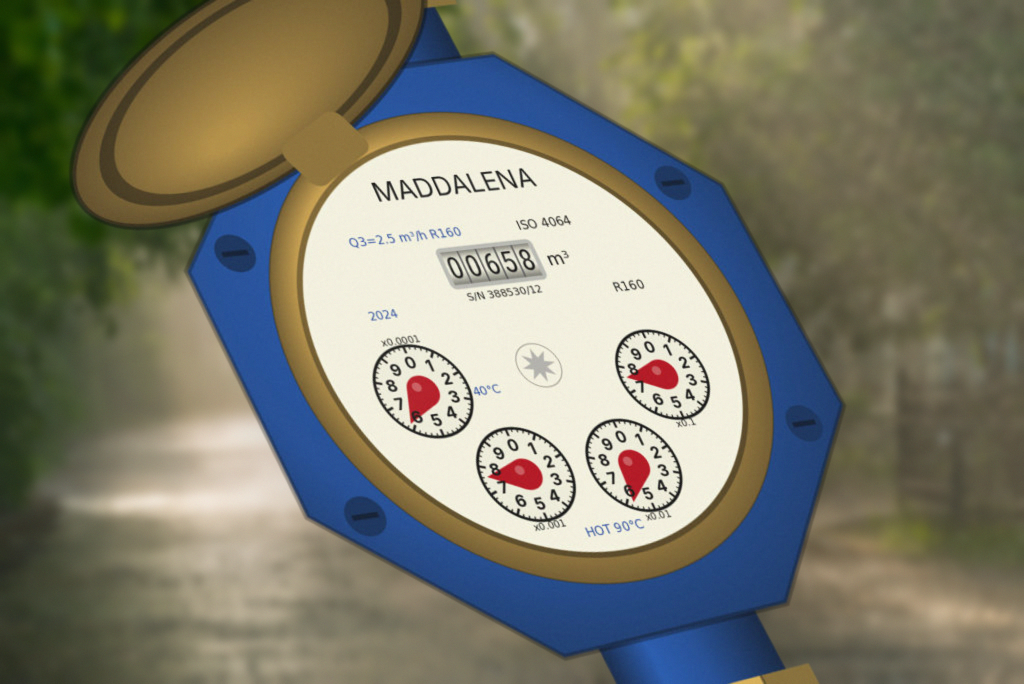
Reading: {"value": 658.7576, "unit": "m³"}
